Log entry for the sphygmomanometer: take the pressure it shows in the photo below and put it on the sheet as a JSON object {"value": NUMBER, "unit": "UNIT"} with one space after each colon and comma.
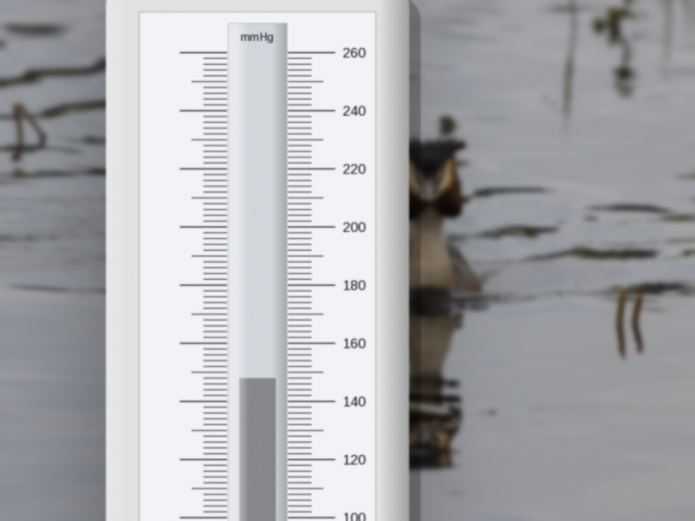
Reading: {"value": 148, "unit": "mmHg"}
